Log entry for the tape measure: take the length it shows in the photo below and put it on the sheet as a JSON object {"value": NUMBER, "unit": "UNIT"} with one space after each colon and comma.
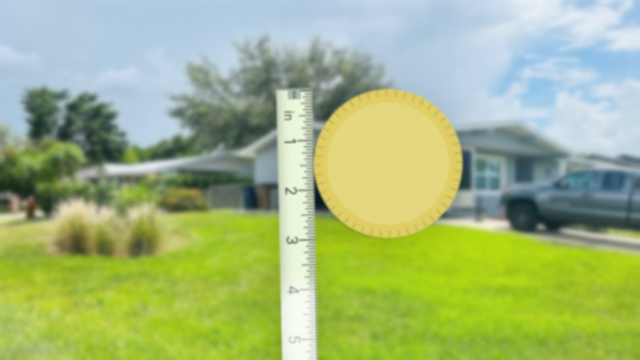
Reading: {"value": 3, "unit": "in"}
